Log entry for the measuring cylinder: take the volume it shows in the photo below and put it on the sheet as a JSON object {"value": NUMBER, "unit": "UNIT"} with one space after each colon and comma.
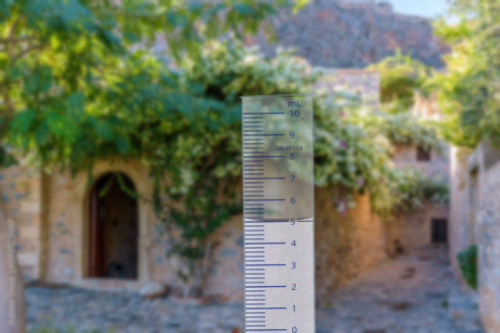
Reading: {"value": 5, "unit": "mL"}
